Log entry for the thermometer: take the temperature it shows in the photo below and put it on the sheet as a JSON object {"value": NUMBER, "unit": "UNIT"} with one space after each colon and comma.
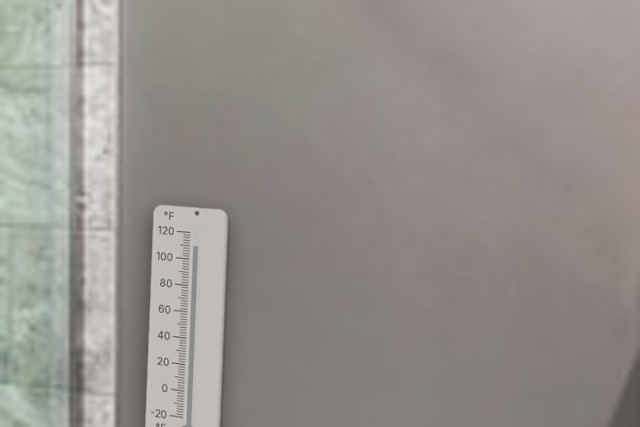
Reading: {"value": 110, "unit": "°F"}
